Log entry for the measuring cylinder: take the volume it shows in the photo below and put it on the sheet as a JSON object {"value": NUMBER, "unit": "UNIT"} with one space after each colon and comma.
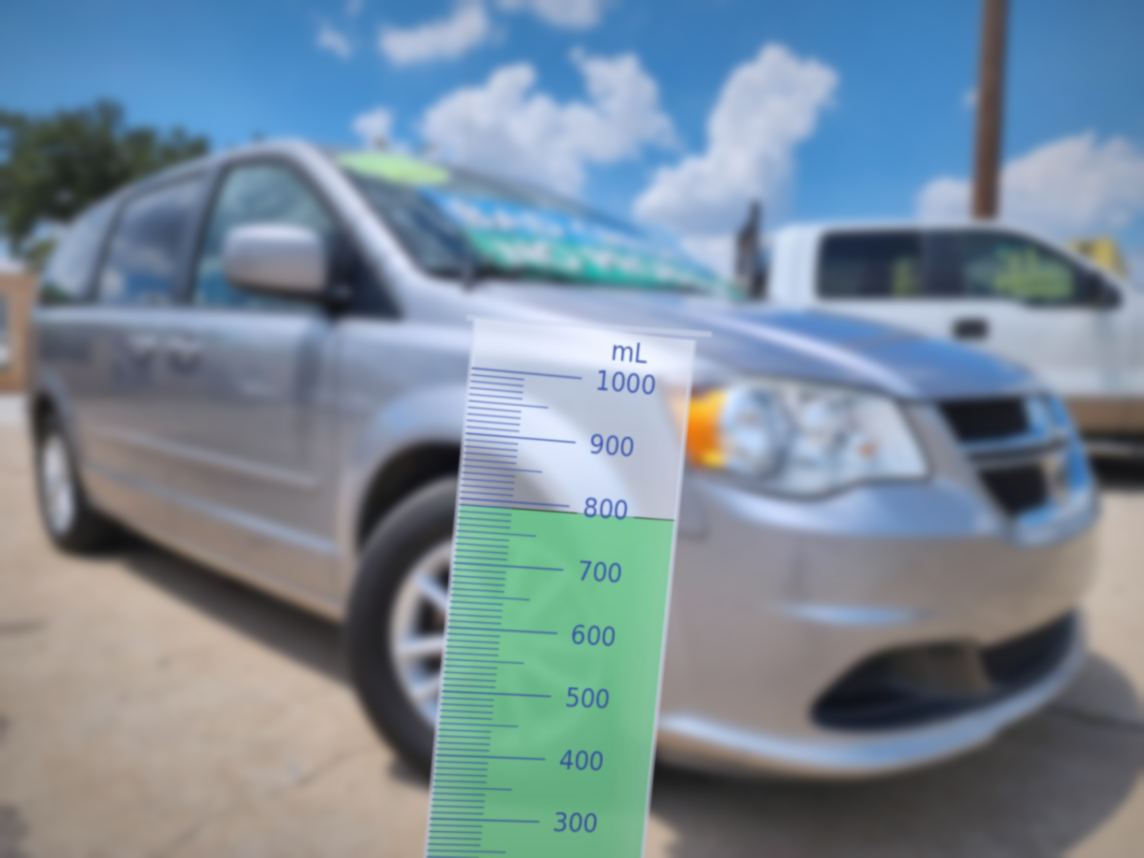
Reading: {"value": 790, "unit": "mL"}
